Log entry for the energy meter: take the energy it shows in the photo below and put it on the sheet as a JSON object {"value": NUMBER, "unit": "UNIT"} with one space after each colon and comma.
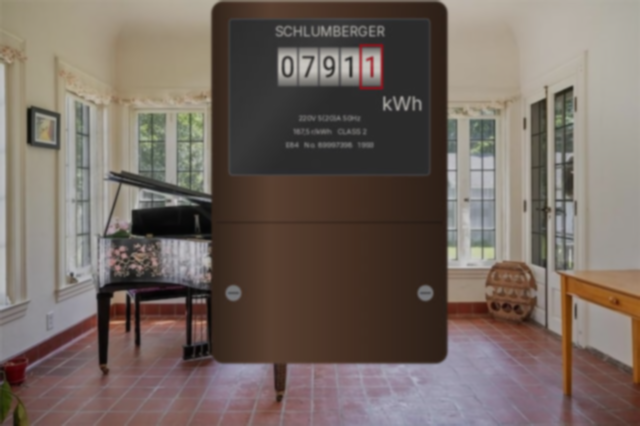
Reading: {"value": 791.1, "unit": "kWh"}
